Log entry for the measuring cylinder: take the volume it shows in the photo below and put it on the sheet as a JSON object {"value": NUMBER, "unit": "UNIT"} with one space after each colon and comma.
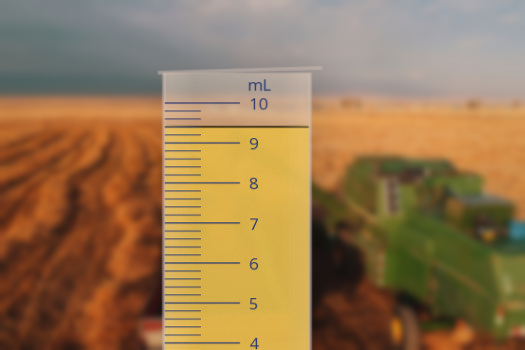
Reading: {"value": 9.4, "unit": "mL"}
